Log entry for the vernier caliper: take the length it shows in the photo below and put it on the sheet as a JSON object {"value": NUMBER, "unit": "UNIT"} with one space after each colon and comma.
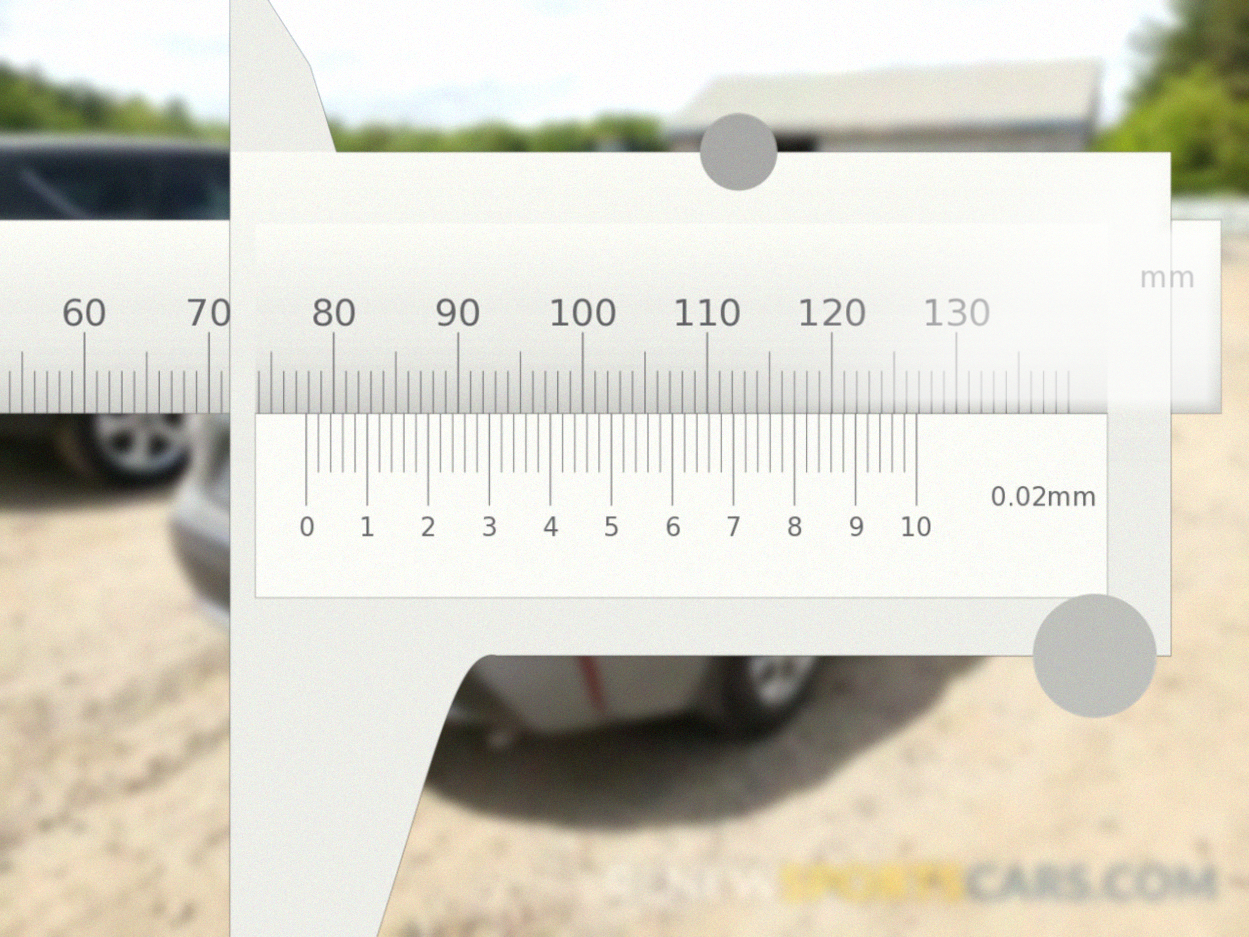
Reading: {"value": 77.8, "unit": "mm"}
